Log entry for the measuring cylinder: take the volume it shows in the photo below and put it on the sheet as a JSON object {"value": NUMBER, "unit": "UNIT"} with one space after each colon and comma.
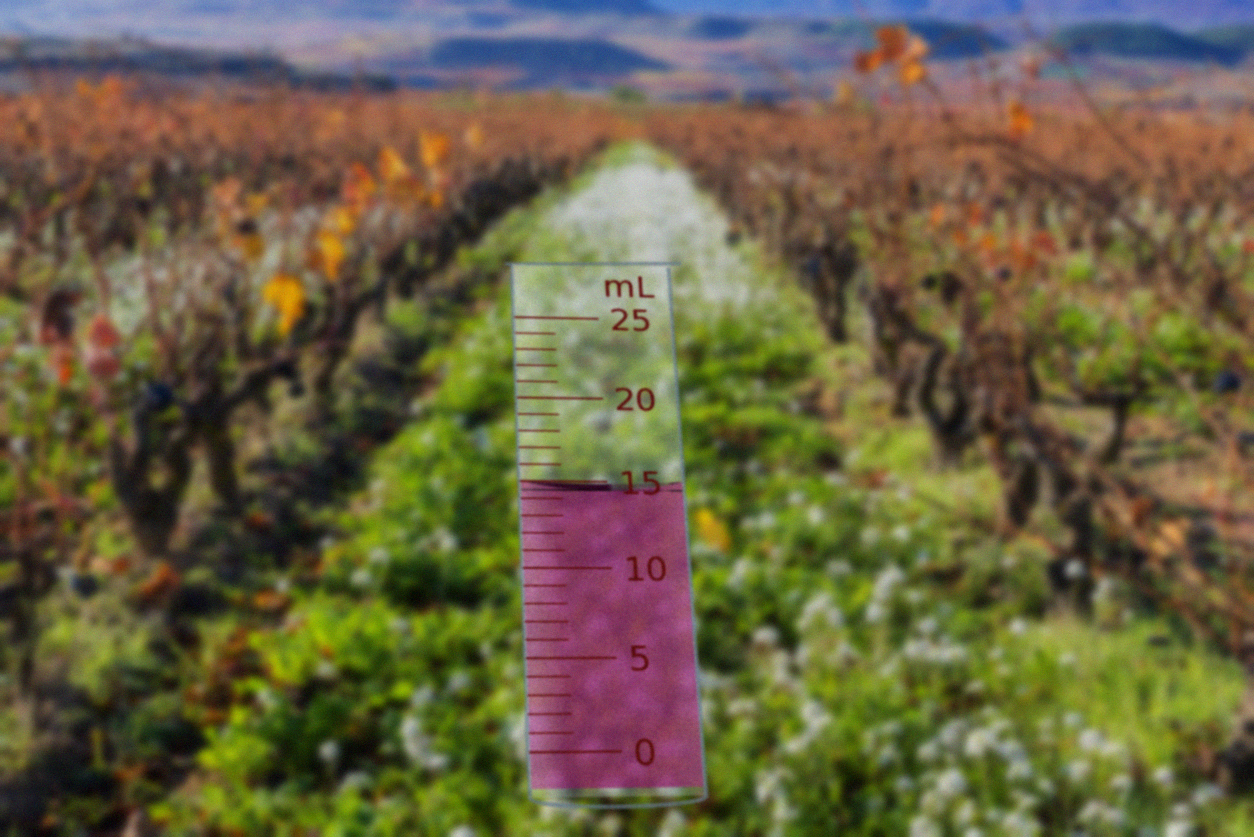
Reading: {"value": 14.5, "unit": "mL"}
